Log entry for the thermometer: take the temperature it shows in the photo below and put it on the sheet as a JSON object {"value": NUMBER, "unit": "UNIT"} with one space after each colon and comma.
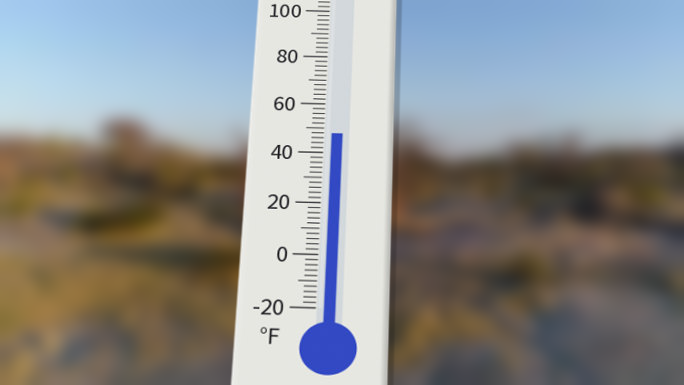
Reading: {"value": 48, "unit": "°F"}
